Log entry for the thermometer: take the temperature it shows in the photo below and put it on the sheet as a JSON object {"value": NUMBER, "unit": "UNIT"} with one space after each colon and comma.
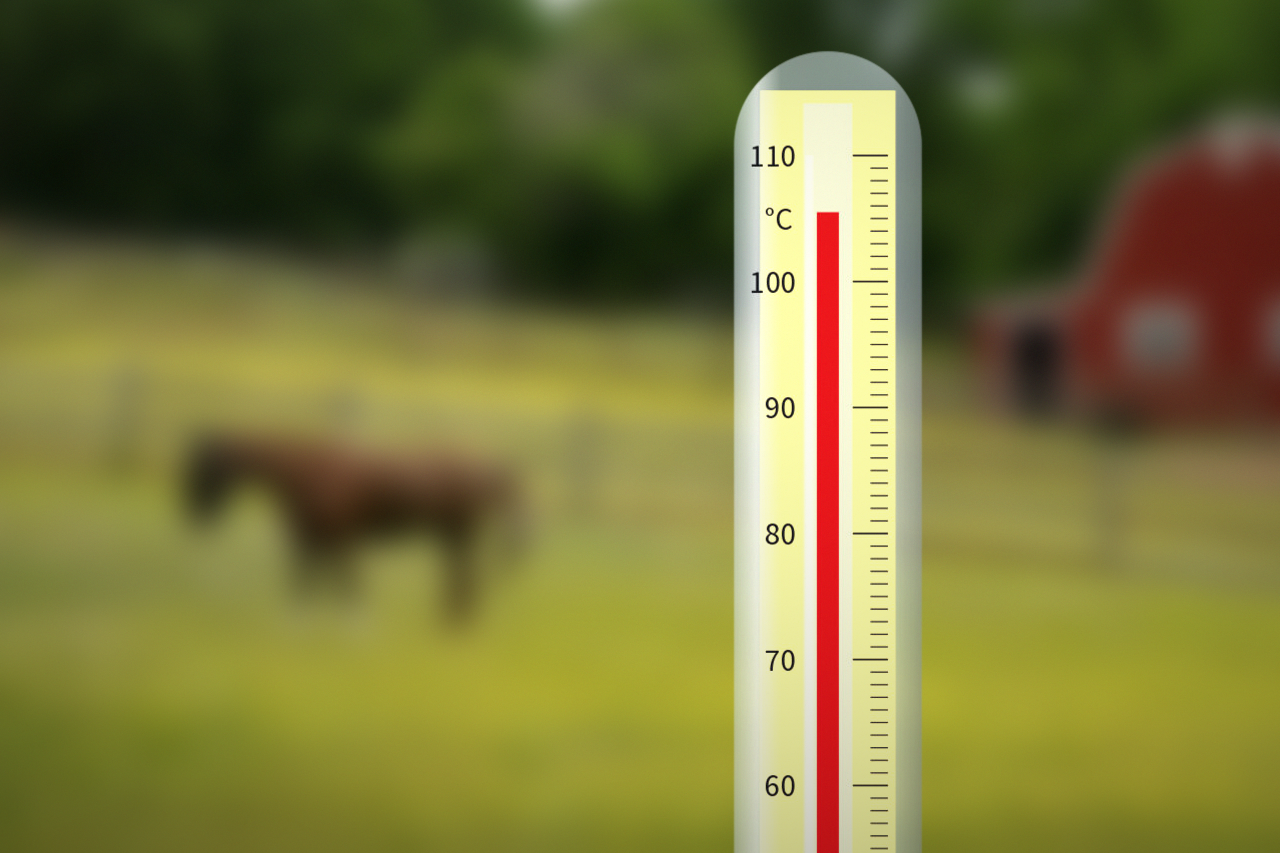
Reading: {"value": 105.5, "unit": "°C"}
